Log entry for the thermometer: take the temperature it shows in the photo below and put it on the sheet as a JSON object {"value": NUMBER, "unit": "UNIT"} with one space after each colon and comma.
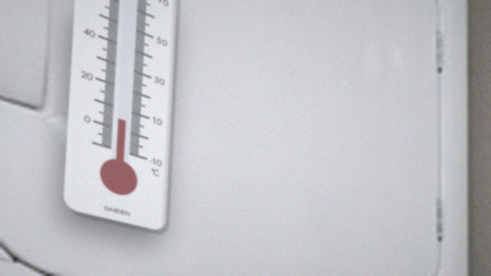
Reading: {"value": 5, "unit": "°C"}
